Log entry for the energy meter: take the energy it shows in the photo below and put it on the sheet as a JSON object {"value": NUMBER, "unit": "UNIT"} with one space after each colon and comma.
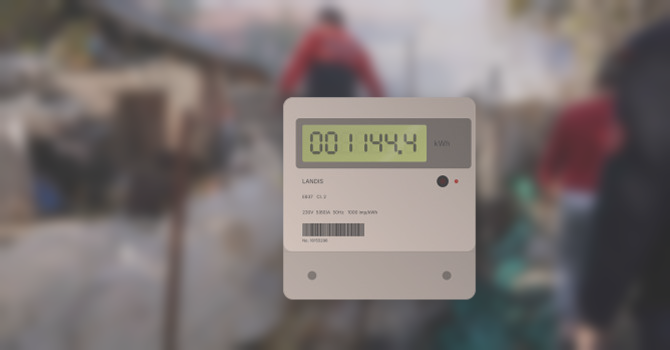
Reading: {"value": 1144.4, "unit": "kWh"}
